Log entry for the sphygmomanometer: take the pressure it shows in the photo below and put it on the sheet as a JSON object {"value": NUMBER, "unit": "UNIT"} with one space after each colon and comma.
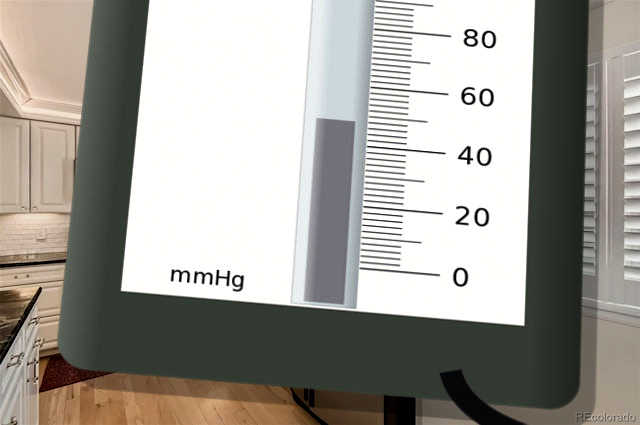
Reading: {"value": 48, "unit": "mmHg"}
